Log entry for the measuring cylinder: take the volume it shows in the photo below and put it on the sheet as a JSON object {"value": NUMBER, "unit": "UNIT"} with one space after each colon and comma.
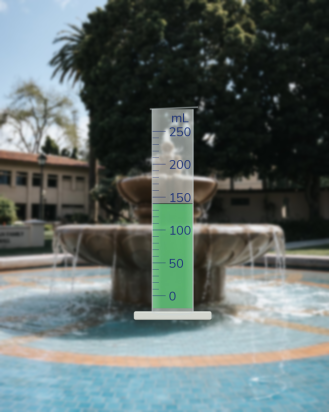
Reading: {"value": 140, "unit": "mL"}
